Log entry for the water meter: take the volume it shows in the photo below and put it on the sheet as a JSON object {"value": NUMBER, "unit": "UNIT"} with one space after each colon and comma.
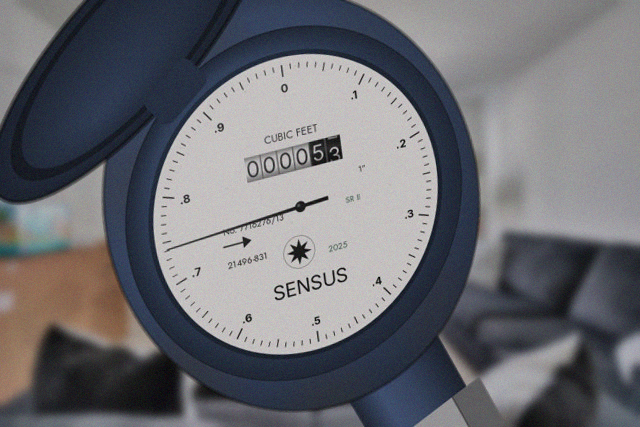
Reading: {"value": 52.74, "unit": "ft³"}
